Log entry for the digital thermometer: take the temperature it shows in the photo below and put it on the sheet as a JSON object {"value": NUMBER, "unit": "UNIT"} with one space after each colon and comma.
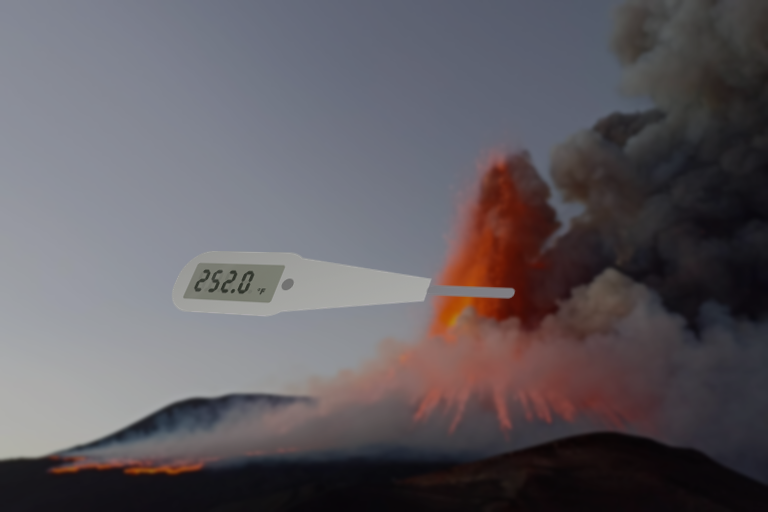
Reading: {"value": 252.0, "unit": "°F"}
